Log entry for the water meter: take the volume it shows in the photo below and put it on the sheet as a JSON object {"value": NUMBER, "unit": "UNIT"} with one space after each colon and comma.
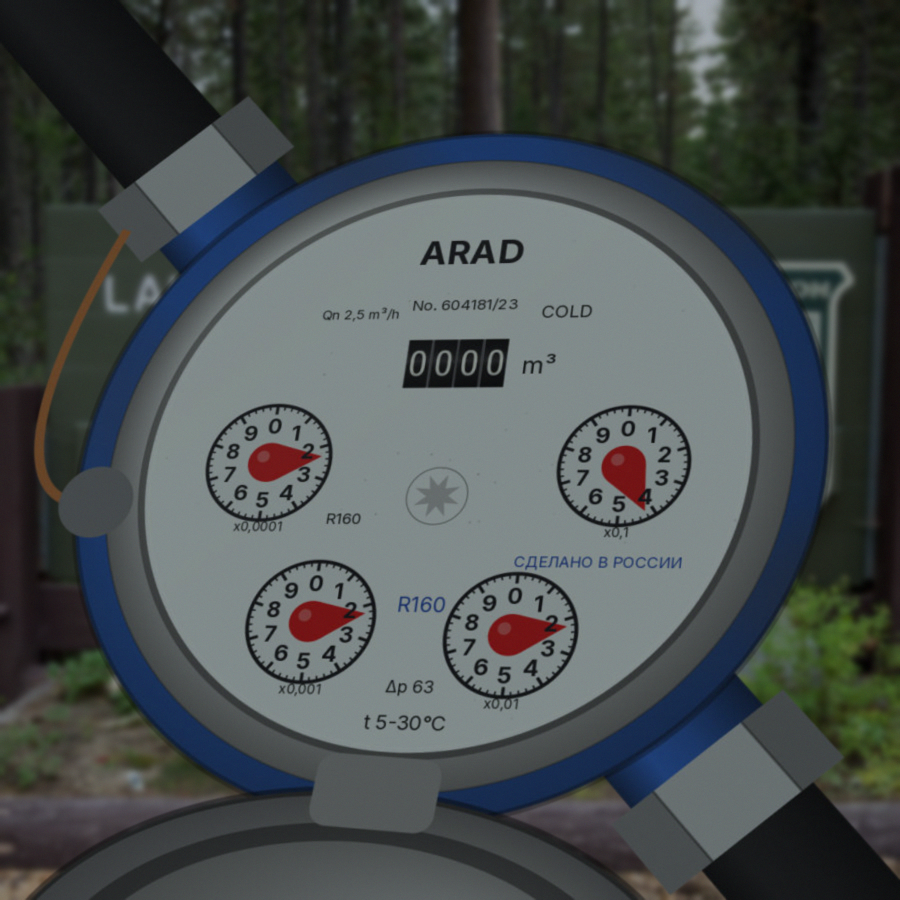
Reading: {"value": 0.4222, "unit": "m³"}
